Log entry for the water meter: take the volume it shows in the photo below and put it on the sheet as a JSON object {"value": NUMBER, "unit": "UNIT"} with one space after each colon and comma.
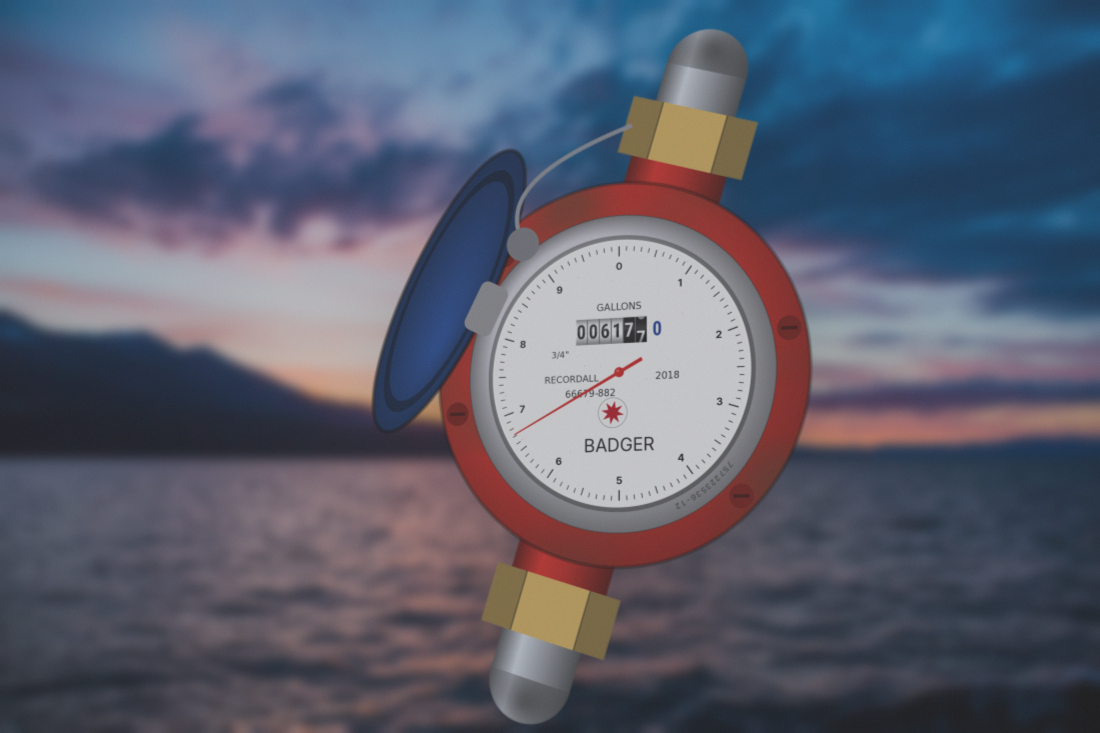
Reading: {"value": 61766.7, "unit": "gal"}
